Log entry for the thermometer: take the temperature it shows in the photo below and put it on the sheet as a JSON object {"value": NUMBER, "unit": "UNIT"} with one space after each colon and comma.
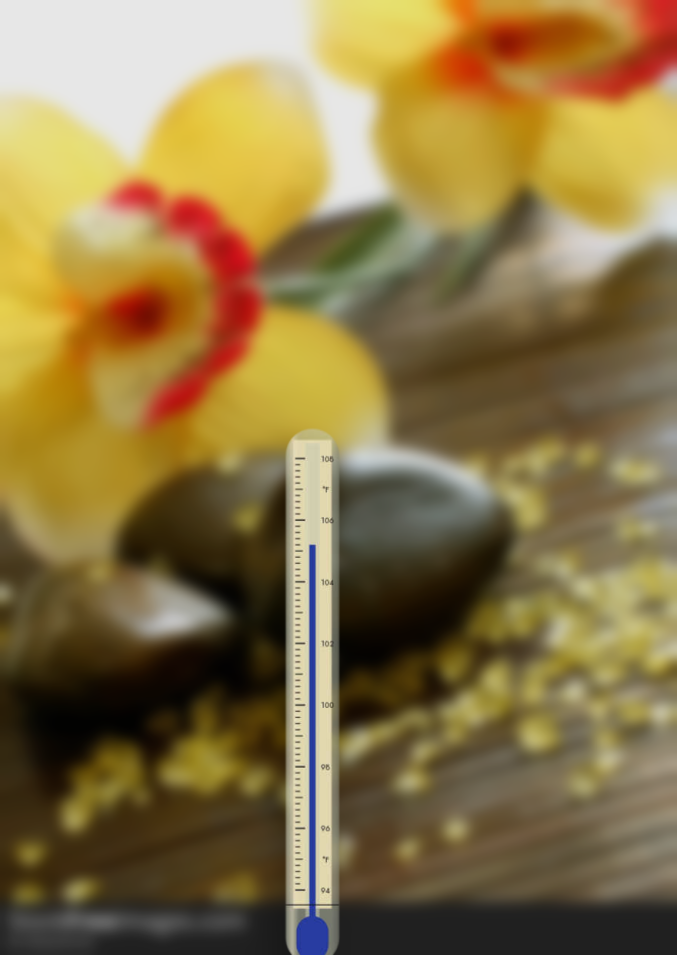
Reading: {"value": 105.2, "unit": "°F"}
